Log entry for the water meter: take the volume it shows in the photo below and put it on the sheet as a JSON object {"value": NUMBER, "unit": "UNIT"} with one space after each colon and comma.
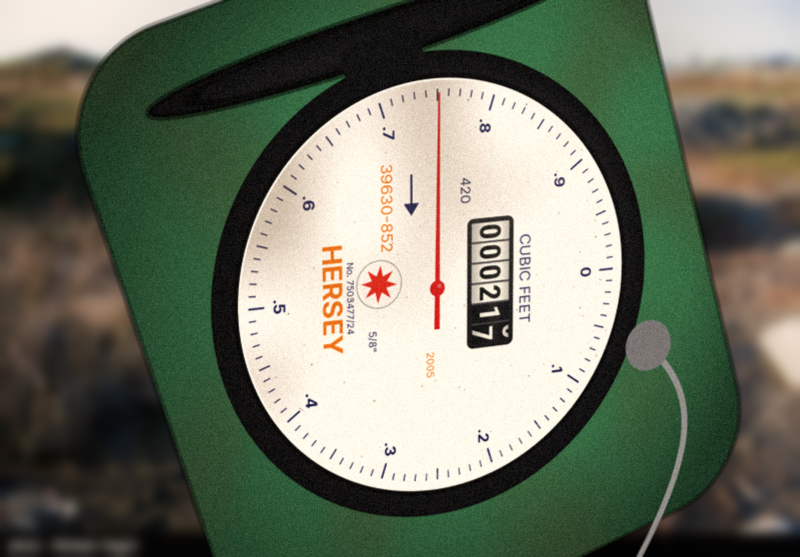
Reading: {"value": 216.75, "unit": "ft³"}
